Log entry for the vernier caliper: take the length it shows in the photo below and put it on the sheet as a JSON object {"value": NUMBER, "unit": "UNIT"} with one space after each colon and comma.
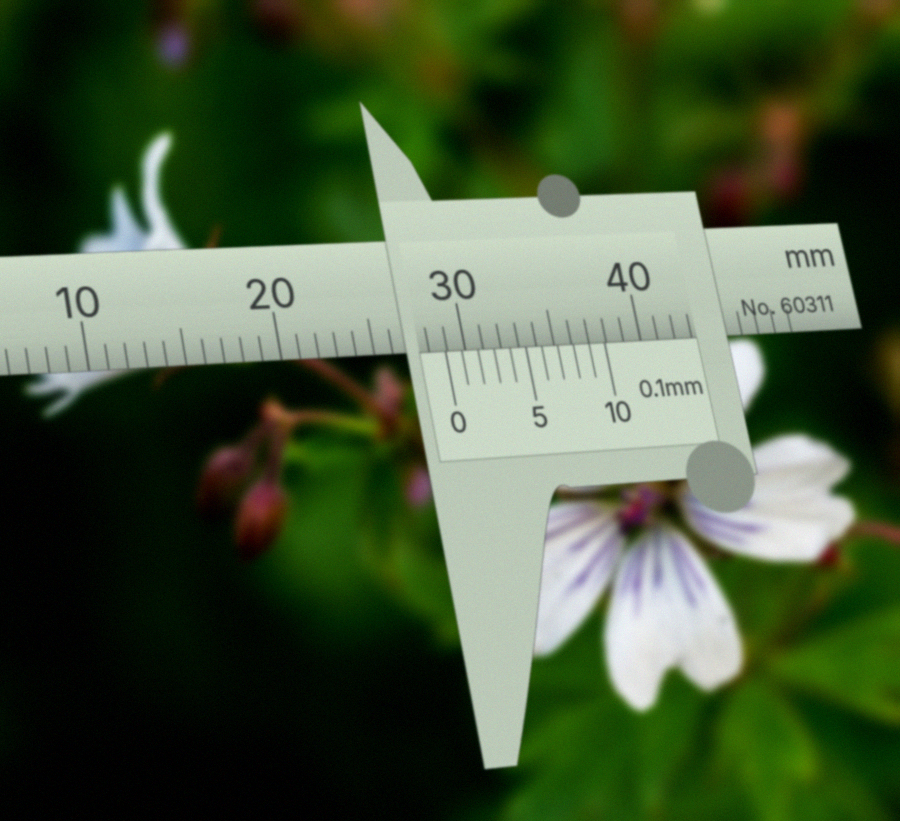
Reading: {"value": 28.9, "unit": "mm"}
